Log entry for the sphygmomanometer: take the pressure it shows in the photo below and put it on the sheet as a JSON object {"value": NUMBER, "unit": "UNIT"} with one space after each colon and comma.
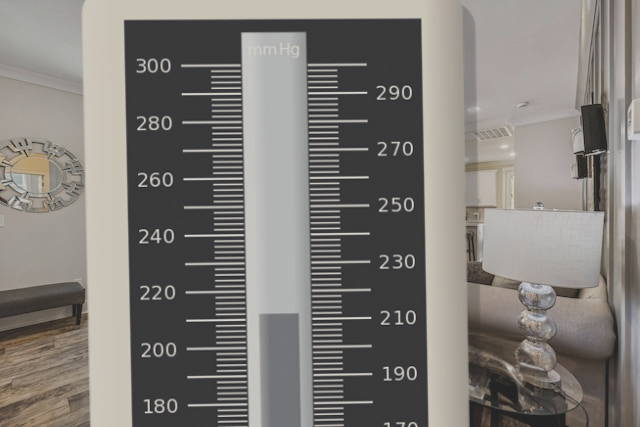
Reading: {"value": 212, "unit": "mmHg"}
